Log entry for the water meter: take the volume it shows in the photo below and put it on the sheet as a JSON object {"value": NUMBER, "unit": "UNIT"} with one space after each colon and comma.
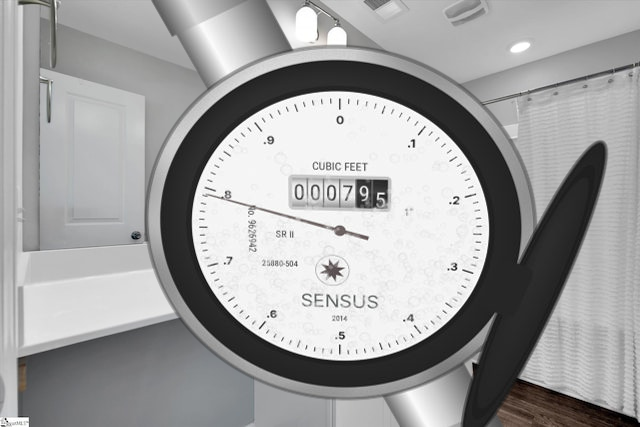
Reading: {"value": 794.79, "unit": "ft³"}
